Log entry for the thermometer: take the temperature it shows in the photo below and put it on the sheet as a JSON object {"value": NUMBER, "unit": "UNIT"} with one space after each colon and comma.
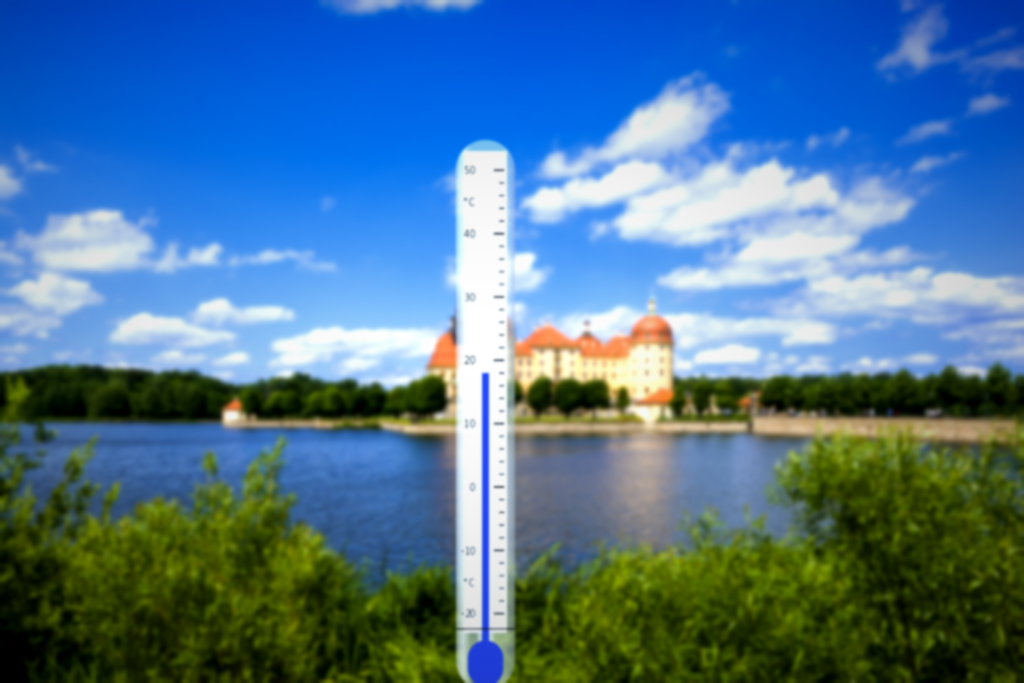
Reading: {"value": 18, "unit": "°C"}
